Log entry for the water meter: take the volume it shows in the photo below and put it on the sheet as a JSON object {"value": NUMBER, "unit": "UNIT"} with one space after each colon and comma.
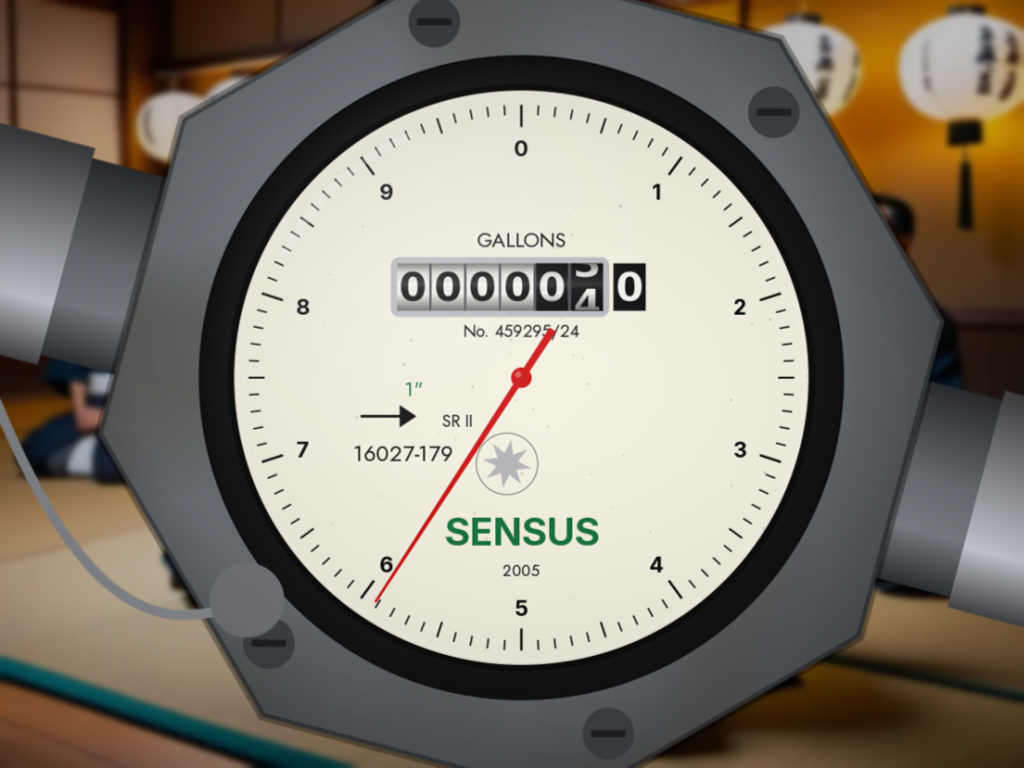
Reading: {"value": 35.9, "unit": "gal"}
